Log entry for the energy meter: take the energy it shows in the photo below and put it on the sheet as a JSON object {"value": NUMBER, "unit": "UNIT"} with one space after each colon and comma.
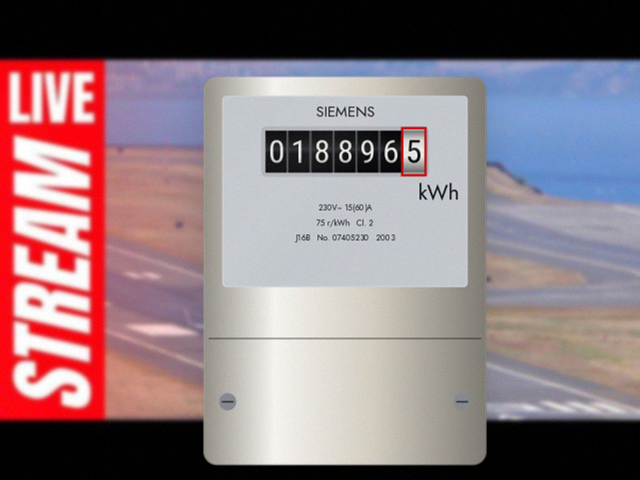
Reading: {"value": 18896.5, "unit": "kWh"}
